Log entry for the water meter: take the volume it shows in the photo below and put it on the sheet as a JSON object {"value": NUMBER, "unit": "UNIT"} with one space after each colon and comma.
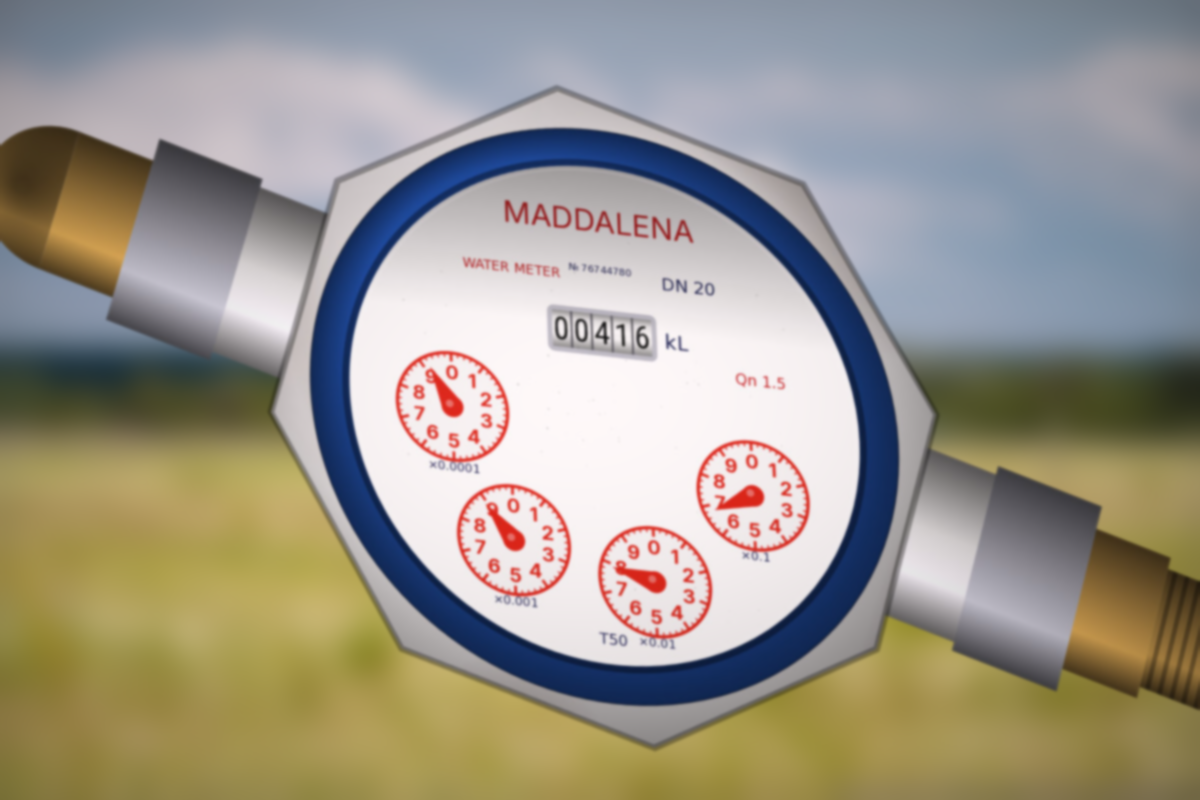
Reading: {"value": 416.6789, "unit": "kL"}
